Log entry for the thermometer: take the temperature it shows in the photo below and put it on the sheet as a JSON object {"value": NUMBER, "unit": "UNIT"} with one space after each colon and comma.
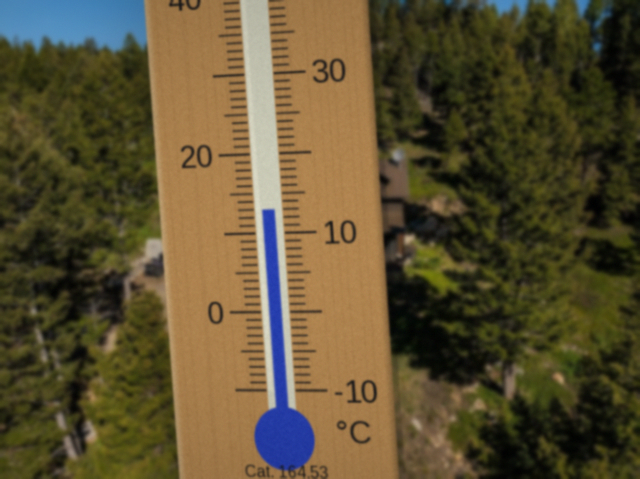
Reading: {"value": 13, "unit": "°C"}
